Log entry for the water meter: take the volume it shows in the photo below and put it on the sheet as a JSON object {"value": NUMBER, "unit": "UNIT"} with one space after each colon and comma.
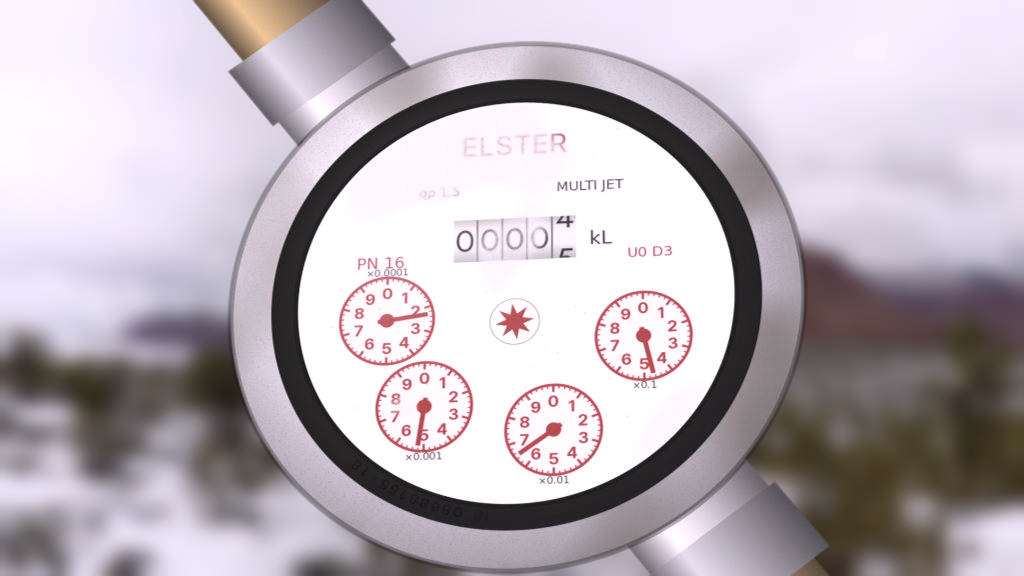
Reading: {"value": 4.4652, "unit": "kL"}
